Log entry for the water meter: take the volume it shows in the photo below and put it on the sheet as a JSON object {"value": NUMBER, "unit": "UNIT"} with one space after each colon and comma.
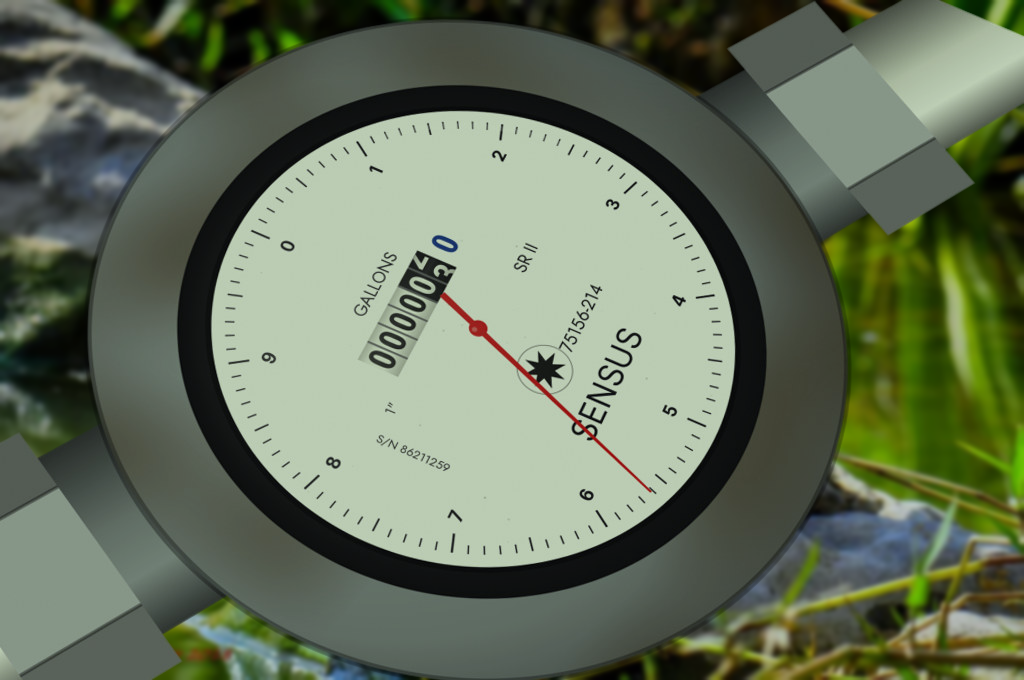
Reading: {"value": 25.6, "unit": "gal"}
